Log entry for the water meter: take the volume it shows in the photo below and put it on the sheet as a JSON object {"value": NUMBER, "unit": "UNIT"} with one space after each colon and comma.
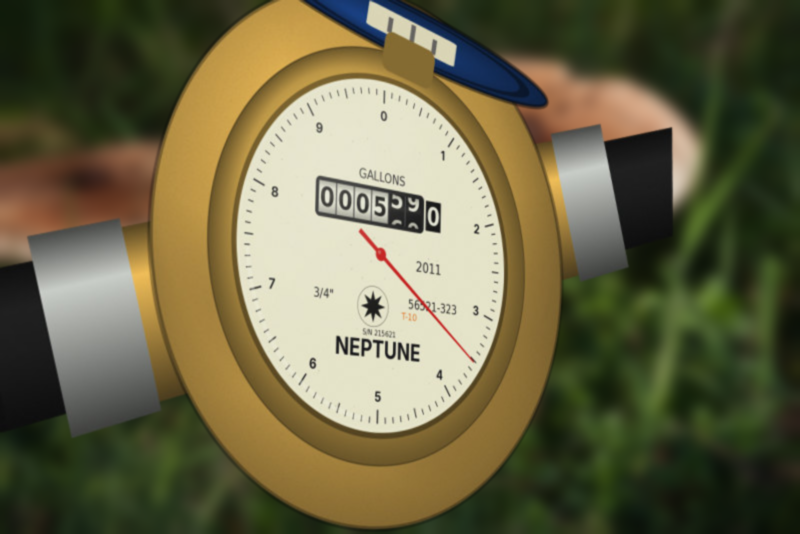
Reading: {"value": 5593.5, "unit": "gal"}
